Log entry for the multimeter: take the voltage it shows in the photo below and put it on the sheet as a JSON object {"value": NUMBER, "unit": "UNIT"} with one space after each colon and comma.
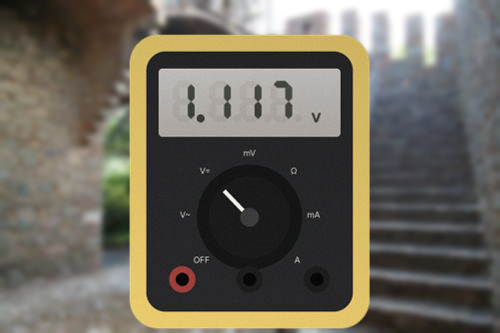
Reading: {"value": 1.117, "unit": "V"}
